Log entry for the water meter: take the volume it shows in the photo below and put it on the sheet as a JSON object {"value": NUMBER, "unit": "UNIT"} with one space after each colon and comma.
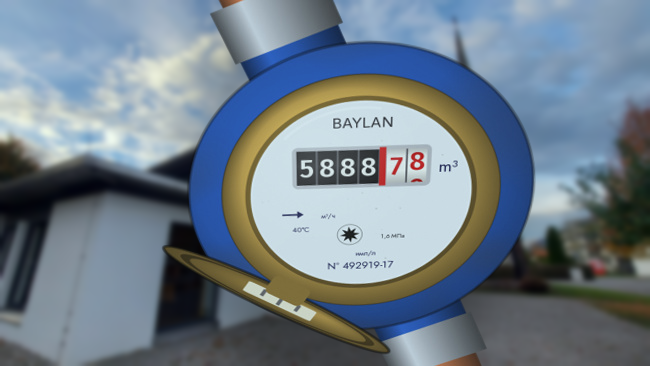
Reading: {"value": 5888.78, "unit": "m³"}
